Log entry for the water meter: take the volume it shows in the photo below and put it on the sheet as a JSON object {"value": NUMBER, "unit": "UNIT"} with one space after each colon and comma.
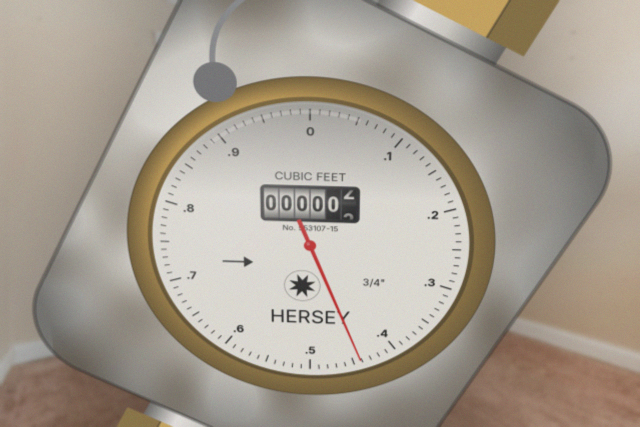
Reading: {"value": 2.44, "unit": "ft³"}
